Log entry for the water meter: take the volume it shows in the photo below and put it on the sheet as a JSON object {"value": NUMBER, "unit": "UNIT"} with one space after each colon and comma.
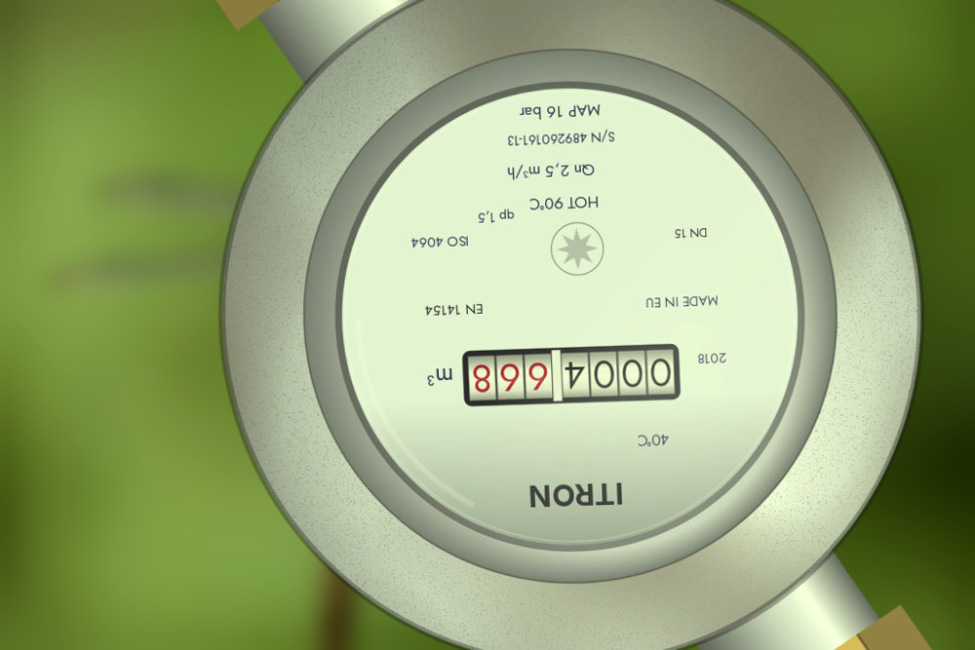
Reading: {"value": 4.668, "unit": "m³"}
